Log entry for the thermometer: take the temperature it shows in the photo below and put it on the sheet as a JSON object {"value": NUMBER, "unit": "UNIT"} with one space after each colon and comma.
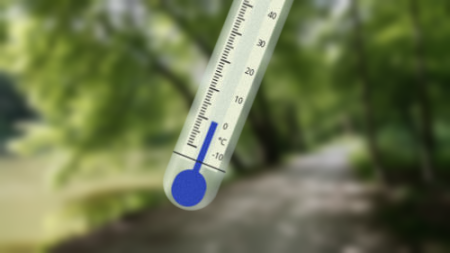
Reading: {"value": 0, "unit": "°C"}
